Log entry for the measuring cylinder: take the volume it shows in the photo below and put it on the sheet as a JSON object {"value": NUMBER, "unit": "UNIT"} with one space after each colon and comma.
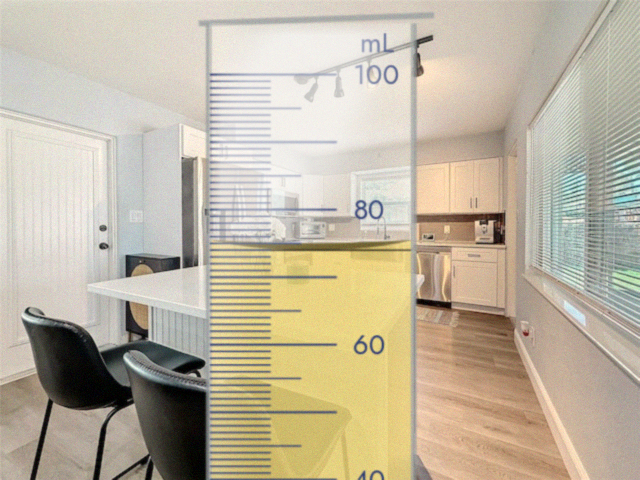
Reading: {"value": 74, "unit": "mL"}
